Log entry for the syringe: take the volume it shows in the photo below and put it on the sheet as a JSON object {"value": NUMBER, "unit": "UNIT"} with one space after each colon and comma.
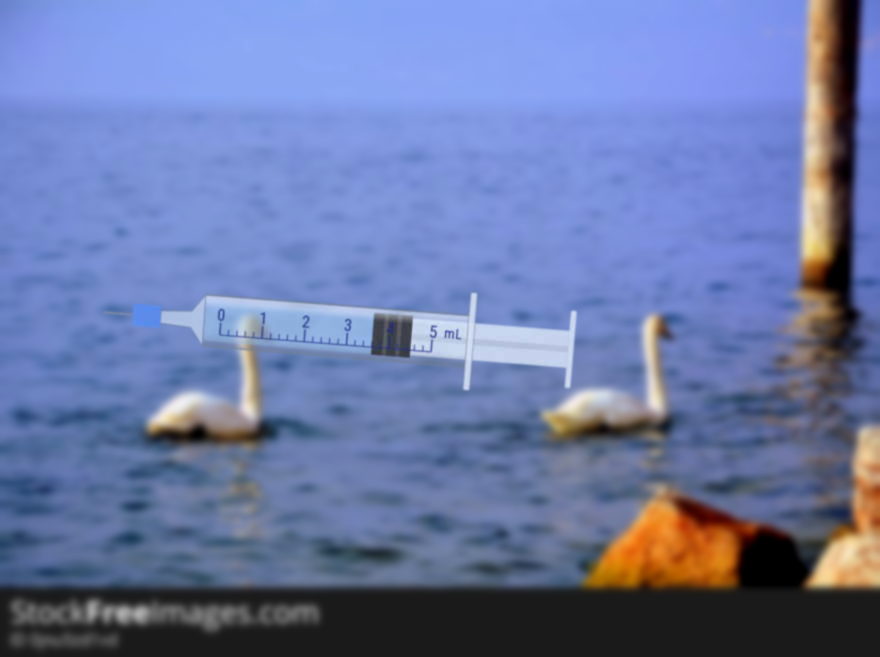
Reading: {"value": 3.6, "unit": "mL"}
